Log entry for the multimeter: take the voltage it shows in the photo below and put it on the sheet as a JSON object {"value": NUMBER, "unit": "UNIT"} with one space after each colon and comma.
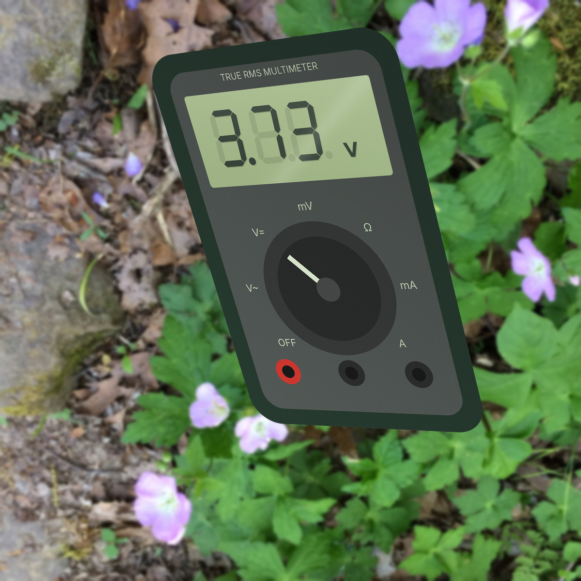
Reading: {"value": 3.73, "unit": "V"}
